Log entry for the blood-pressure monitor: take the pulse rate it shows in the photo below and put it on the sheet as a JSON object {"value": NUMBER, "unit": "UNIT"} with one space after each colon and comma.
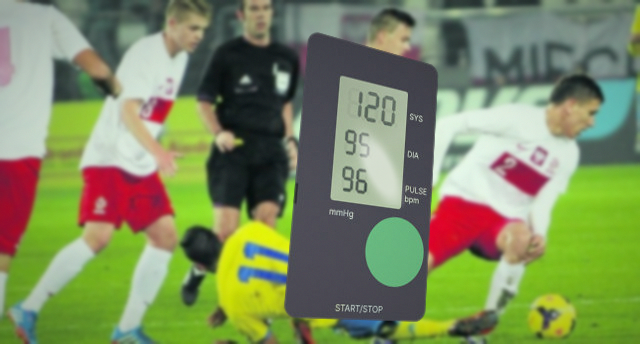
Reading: {"value": 96, "unit": "bpm"}
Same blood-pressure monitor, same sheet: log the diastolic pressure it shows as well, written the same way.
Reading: {"value": 95, "unit": "mmHg"}
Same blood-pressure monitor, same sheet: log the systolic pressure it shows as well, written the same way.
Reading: {"value": 120, "unit": "mmHg"}
